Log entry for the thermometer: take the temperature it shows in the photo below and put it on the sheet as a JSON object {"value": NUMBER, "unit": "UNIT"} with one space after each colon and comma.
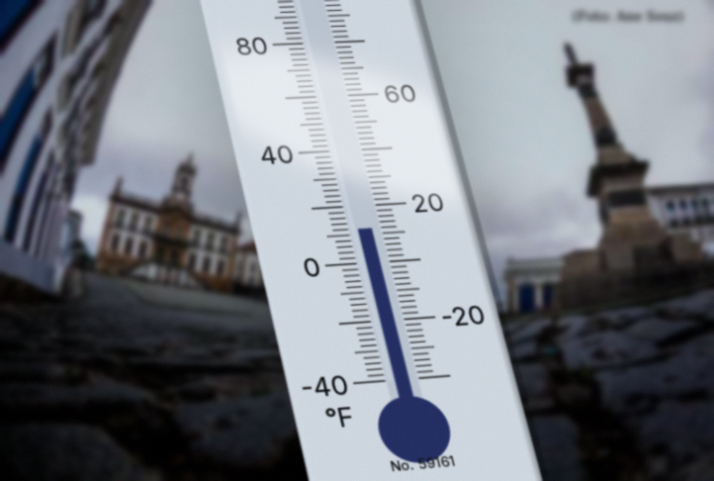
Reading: {"value": 12, "unit": "°F"}
